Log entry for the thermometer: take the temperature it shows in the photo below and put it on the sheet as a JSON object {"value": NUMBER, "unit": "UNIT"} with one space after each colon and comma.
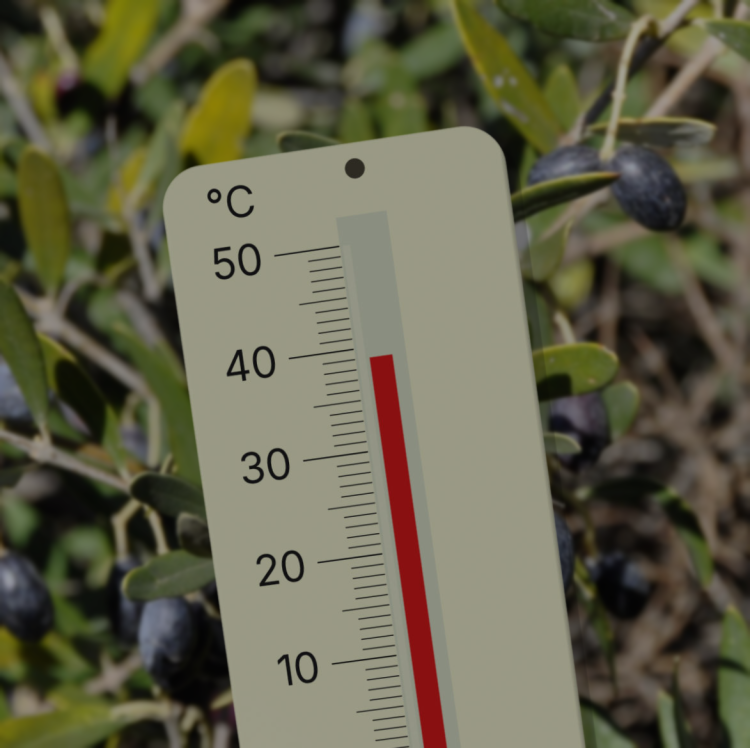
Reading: {"value": 39, "unit": "°C"}
